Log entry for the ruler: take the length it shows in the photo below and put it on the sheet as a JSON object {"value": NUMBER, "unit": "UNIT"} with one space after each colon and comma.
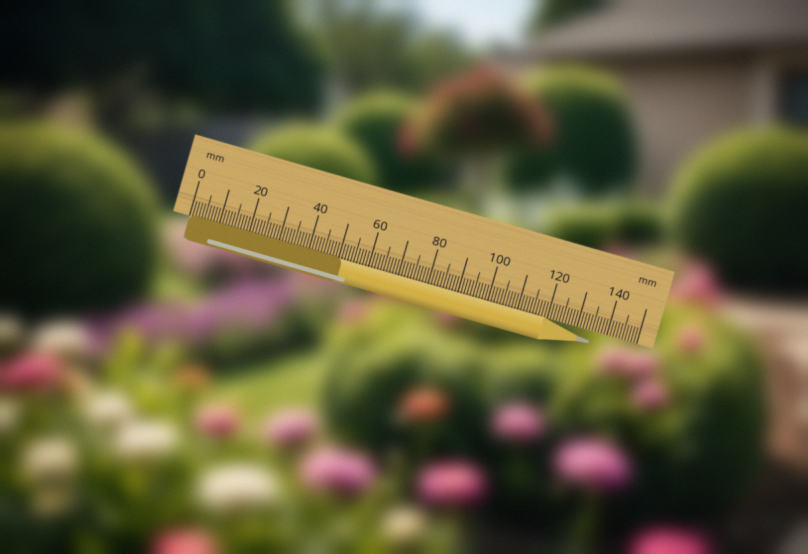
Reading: {"value": 135, "unit": "mm"}
